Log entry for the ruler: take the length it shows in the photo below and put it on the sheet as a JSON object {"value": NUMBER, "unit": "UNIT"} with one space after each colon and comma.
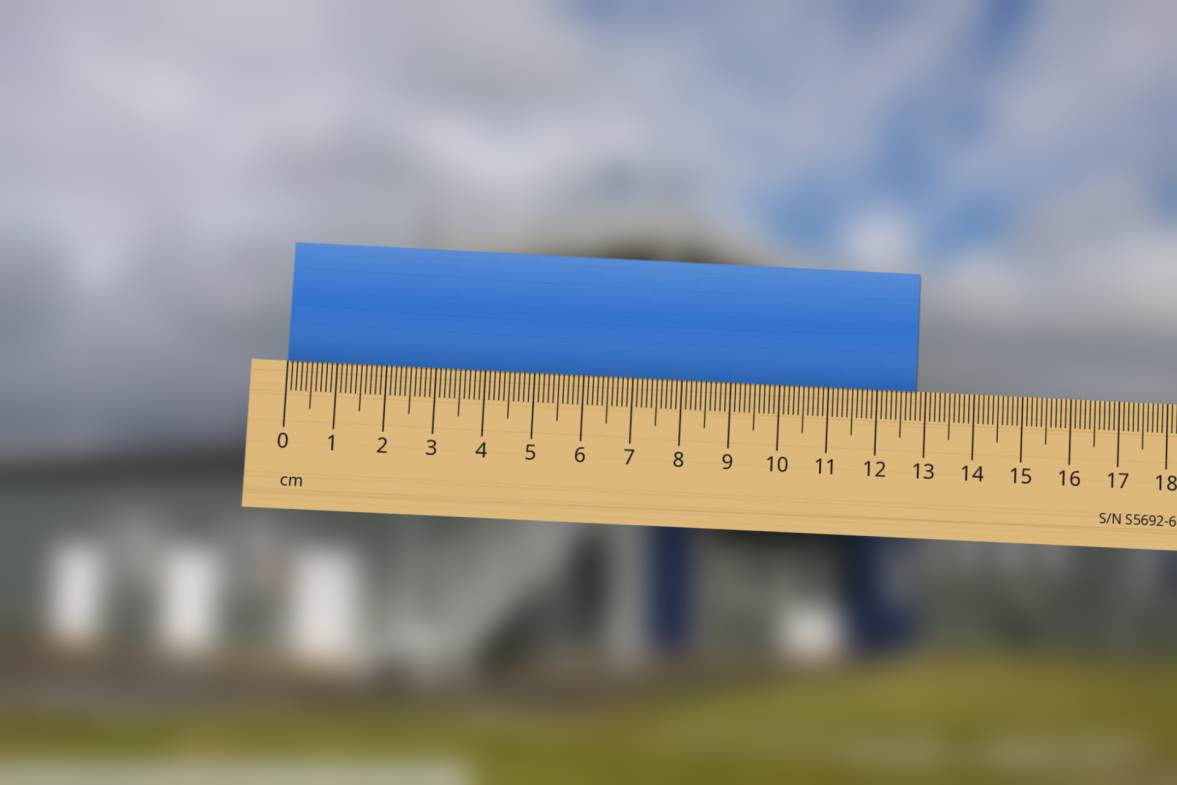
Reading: {"value": 12.8, "unit": "cm"}
